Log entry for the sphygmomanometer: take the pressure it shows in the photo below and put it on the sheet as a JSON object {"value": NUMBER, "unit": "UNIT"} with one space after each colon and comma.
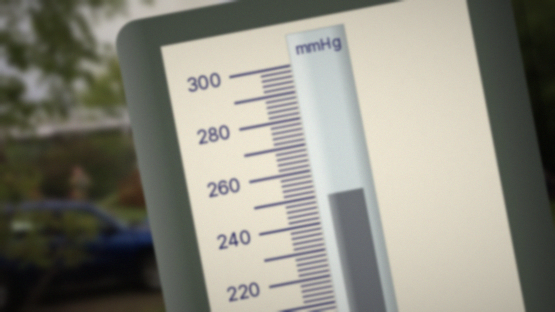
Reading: {"value": 250, "unit": "mmHg"}
